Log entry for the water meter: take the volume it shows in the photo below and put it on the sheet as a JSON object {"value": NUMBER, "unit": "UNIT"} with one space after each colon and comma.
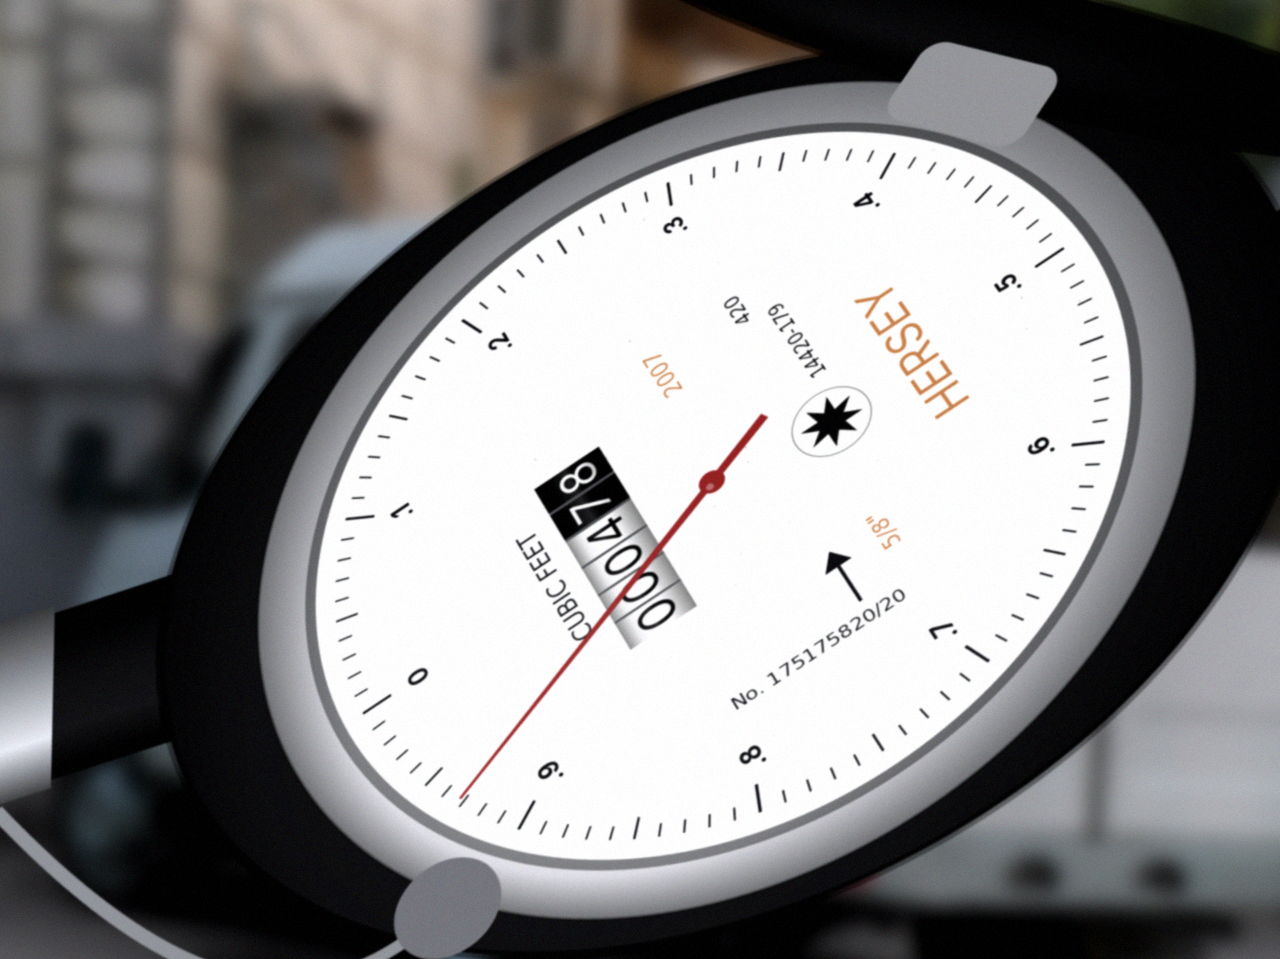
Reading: {"value": 477.93, "unit": "ft³"}
